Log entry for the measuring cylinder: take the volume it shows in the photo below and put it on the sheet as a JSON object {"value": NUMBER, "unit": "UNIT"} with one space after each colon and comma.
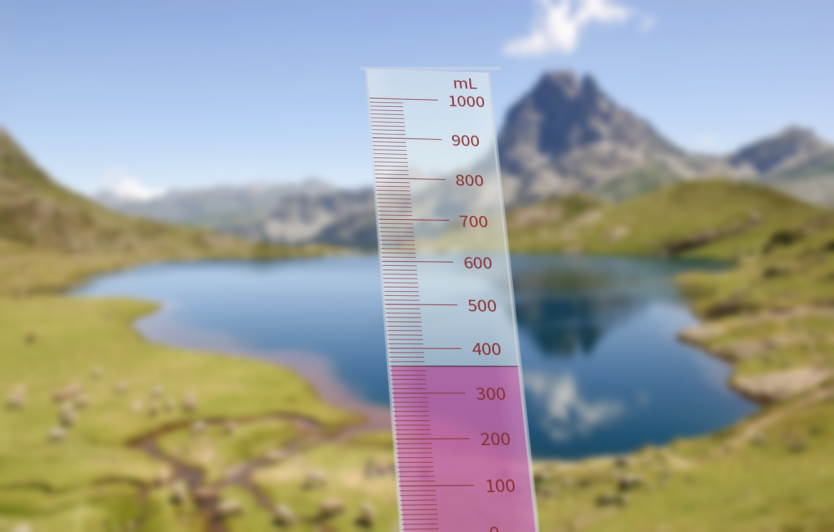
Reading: {"value": 360, "unit": "mL"}
